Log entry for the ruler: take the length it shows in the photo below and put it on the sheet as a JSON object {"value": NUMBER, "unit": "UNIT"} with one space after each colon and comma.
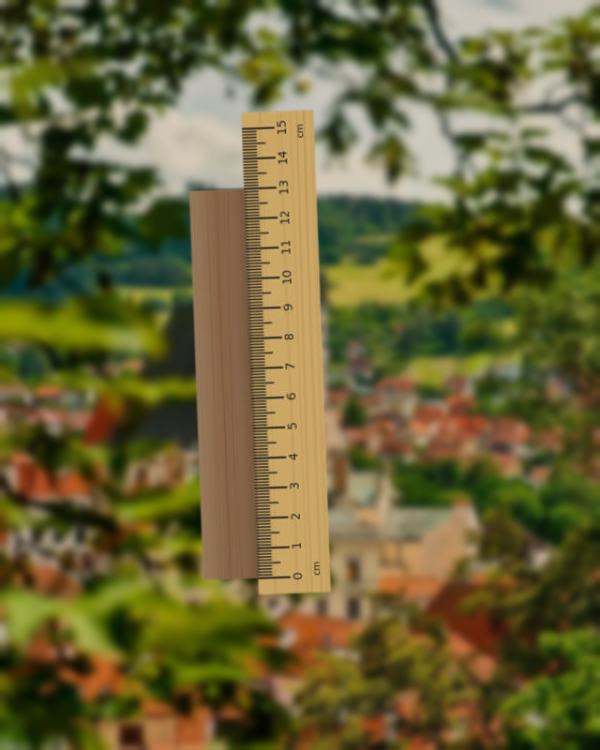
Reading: {"value": 13, "unit": "cm"}
